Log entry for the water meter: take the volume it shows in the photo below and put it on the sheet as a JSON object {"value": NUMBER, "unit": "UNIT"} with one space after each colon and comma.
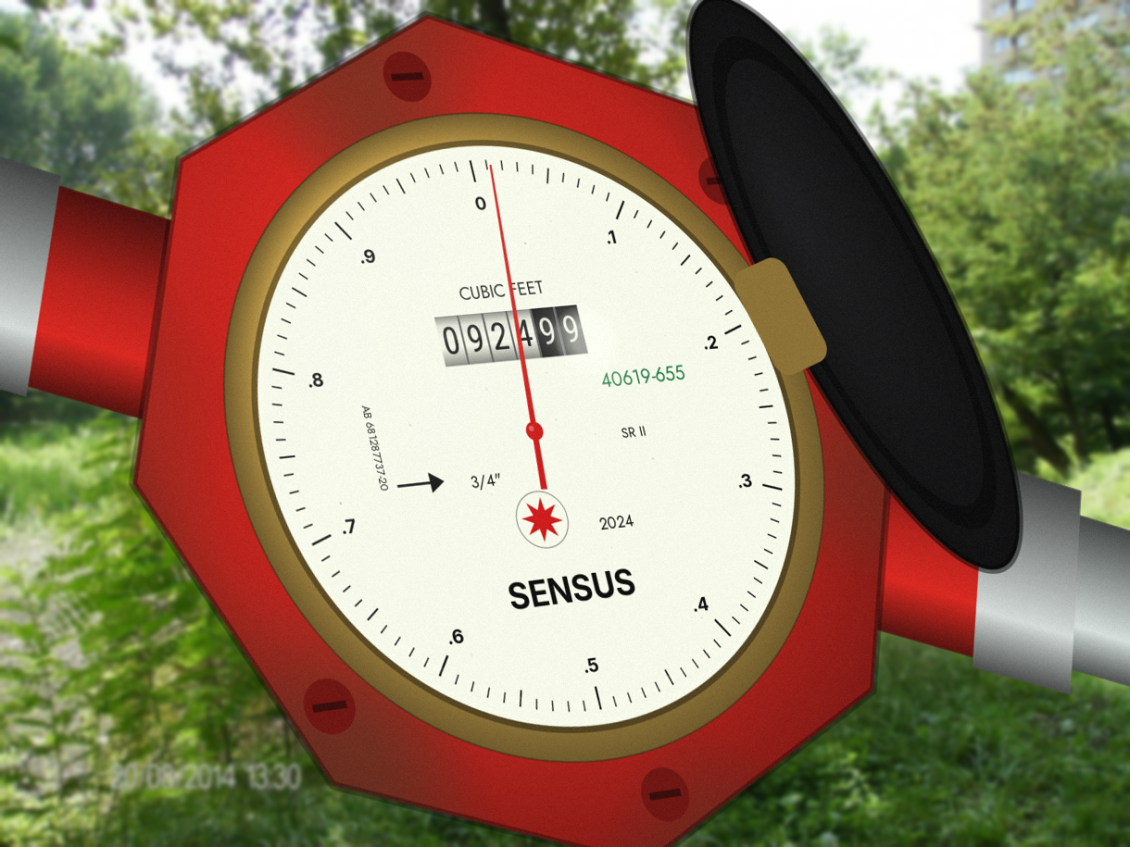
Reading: {"value": 92499.01, "unit": "ft³"}
